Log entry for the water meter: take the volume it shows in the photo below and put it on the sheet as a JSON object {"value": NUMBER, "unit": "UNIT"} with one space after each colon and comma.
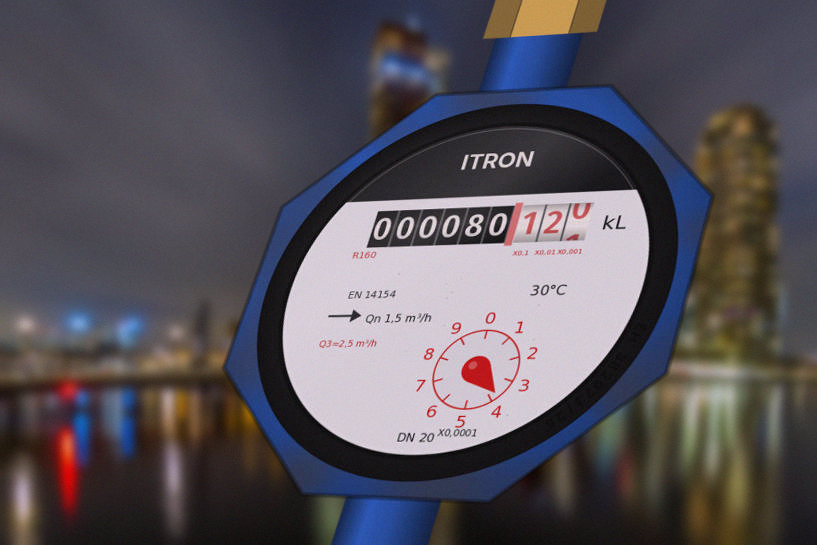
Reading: {"value": 80.1203, "unit": "kL"}
